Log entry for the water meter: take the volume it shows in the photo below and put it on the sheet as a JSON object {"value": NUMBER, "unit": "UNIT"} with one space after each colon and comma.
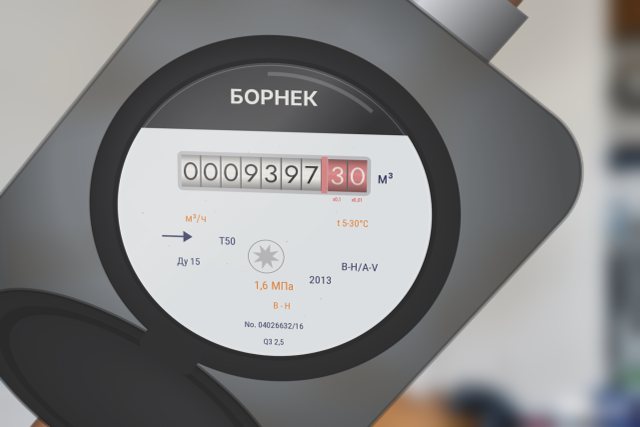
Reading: {"value": 9397.30, "unit": "m³"}
